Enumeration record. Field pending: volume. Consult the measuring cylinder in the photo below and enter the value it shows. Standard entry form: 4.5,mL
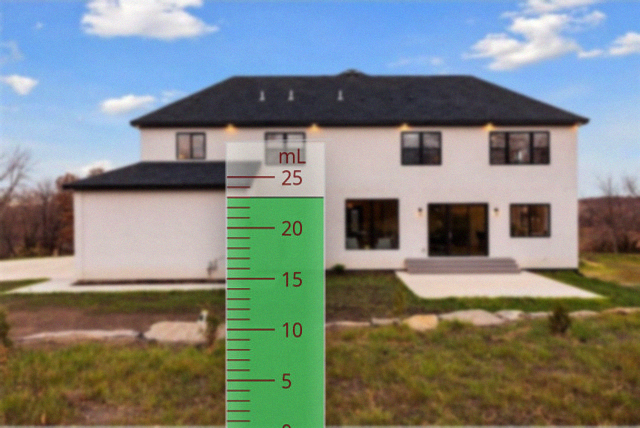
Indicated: 23,mL
